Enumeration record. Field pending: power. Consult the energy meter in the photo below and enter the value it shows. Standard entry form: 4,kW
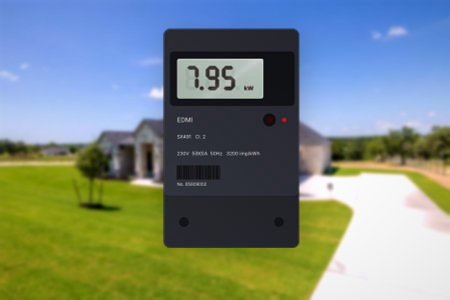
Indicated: 7.95,kW
